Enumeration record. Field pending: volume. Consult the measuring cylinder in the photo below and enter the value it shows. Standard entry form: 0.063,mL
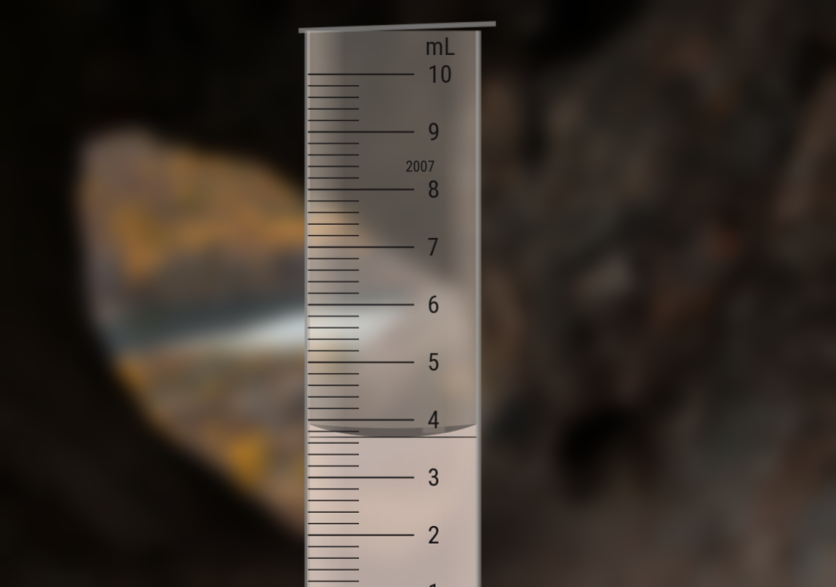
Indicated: 3.7,mL
